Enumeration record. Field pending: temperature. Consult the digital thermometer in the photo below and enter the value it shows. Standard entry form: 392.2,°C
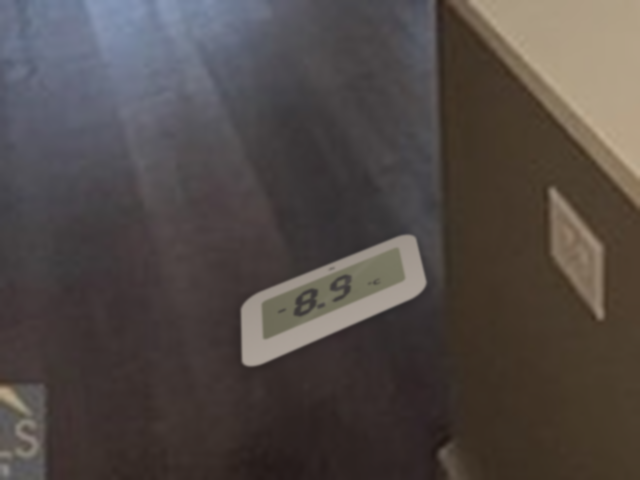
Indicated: -8.9,°C
